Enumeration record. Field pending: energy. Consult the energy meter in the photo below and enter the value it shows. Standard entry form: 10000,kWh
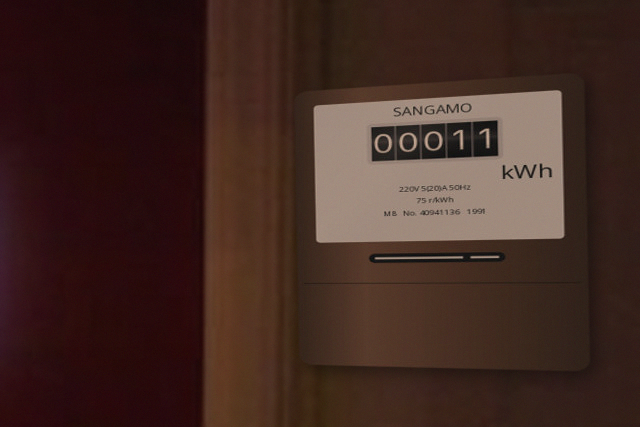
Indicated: 11,kWh
